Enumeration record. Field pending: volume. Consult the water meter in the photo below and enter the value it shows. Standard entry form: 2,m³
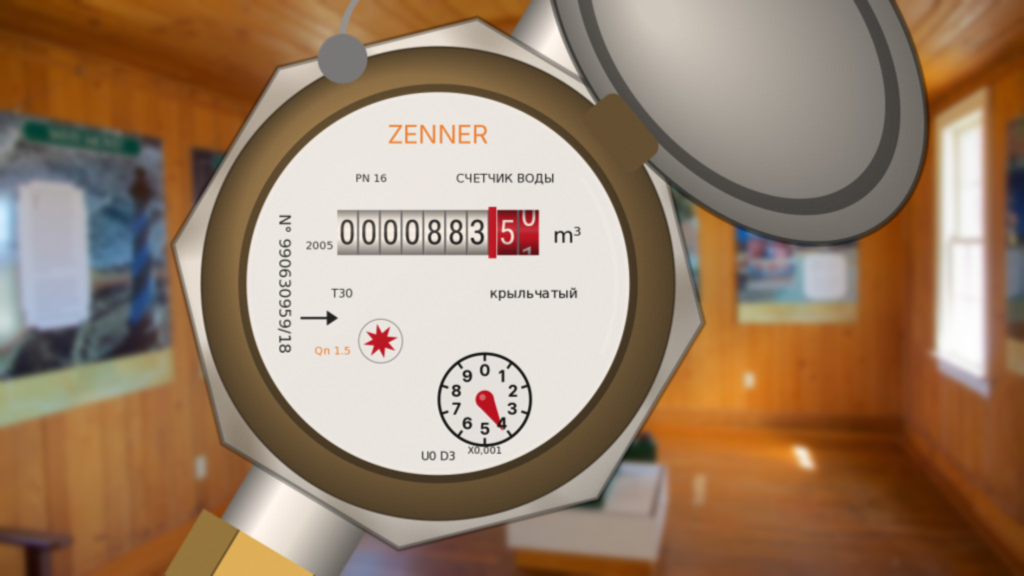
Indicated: 883.504,m³
